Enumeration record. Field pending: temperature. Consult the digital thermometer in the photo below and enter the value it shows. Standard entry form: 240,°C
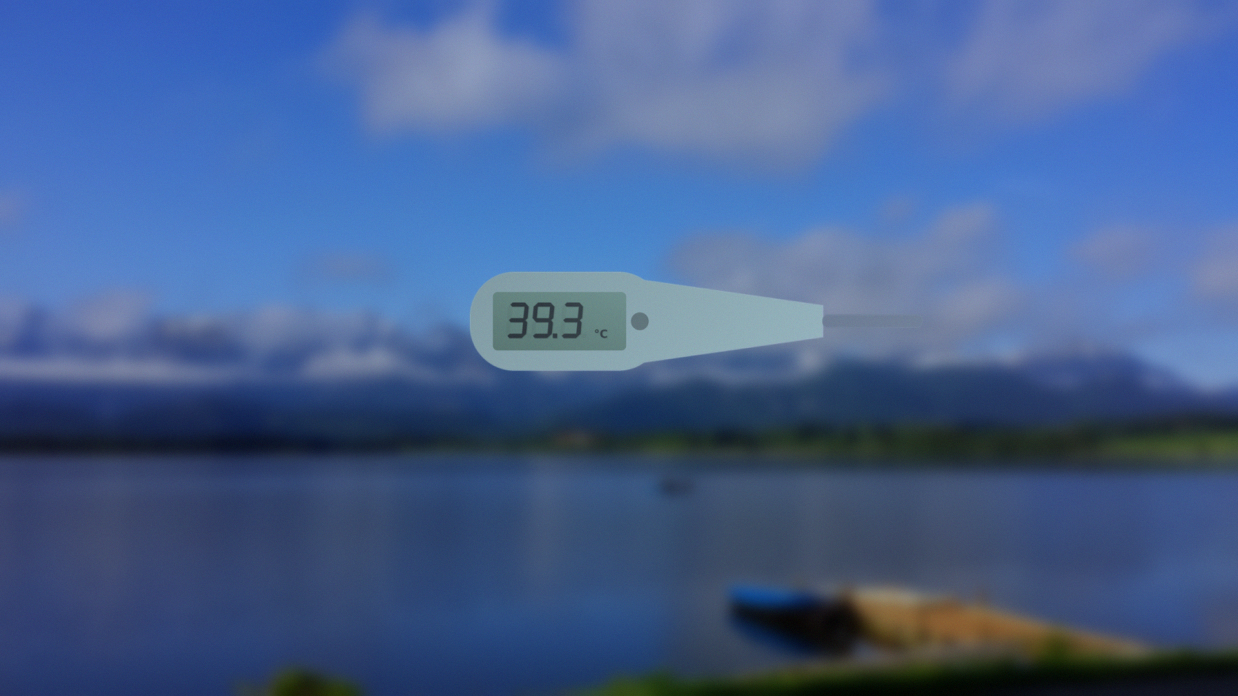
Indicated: 39.3,°C
